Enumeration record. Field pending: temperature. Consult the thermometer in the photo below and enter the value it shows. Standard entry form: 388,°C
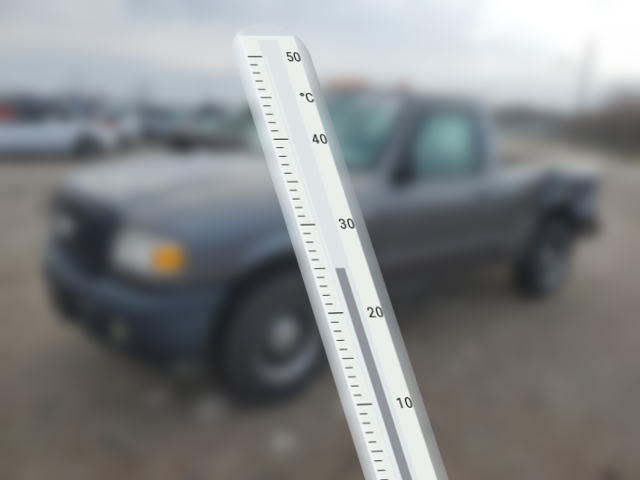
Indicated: 25,°C
